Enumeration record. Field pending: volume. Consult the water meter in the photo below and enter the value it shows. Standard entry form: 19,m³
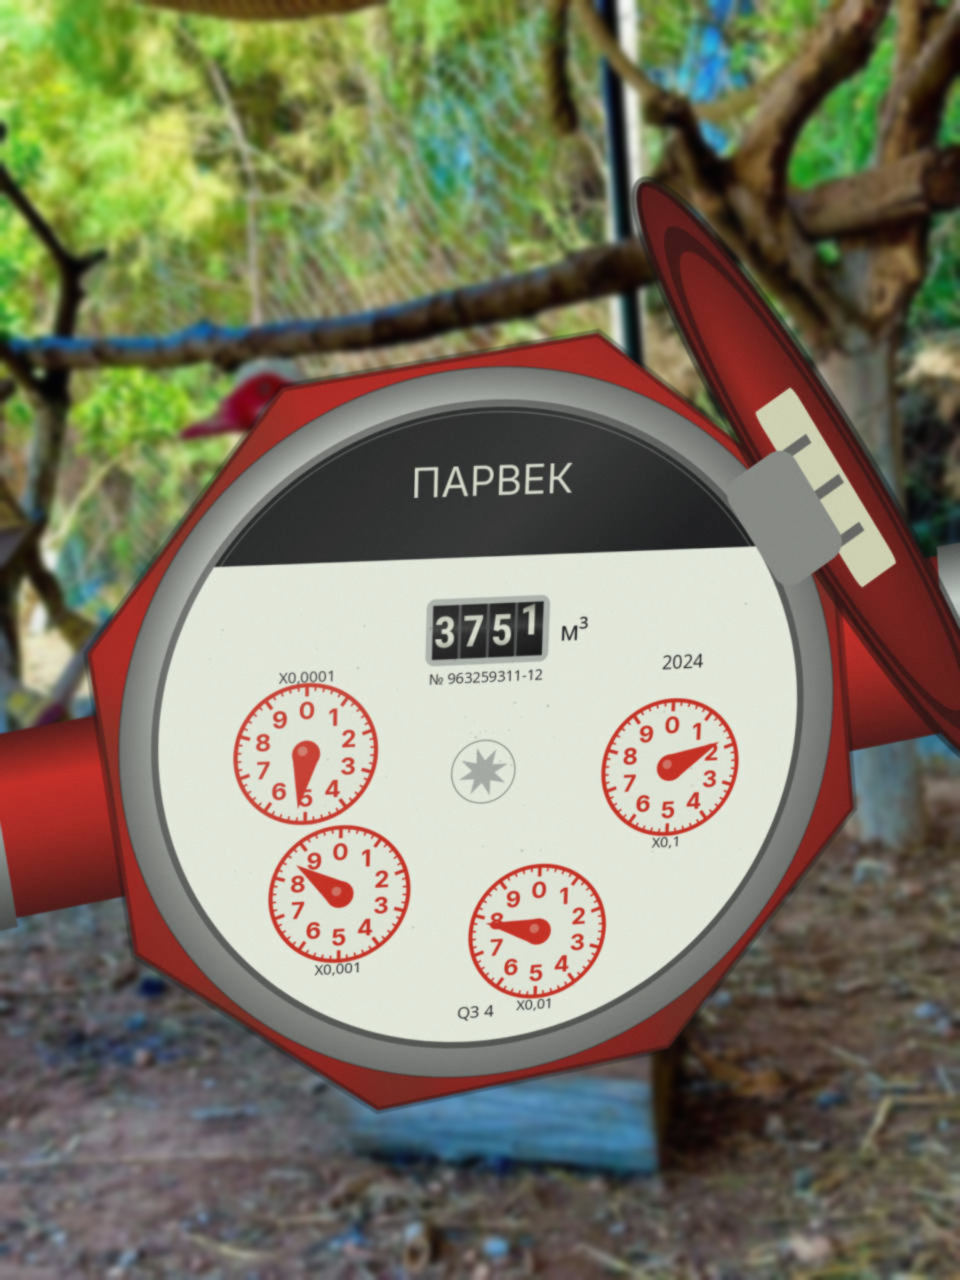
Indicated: 3751.1785,m³
